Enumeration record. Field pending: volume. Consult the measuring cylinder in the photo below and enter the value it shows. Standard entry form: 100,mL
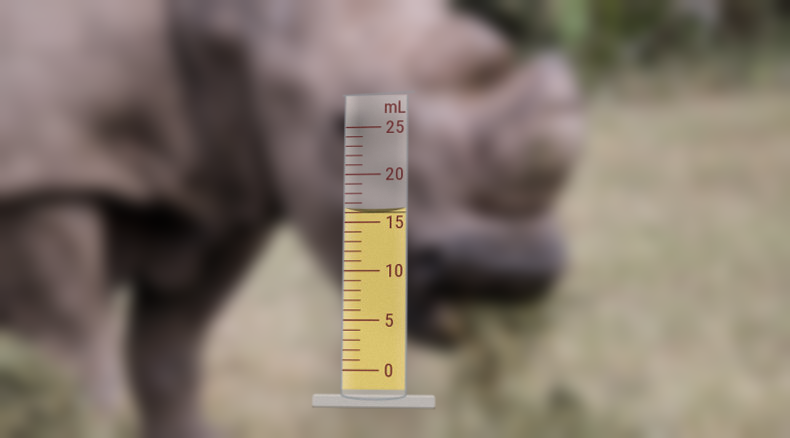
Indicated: 16,mL
